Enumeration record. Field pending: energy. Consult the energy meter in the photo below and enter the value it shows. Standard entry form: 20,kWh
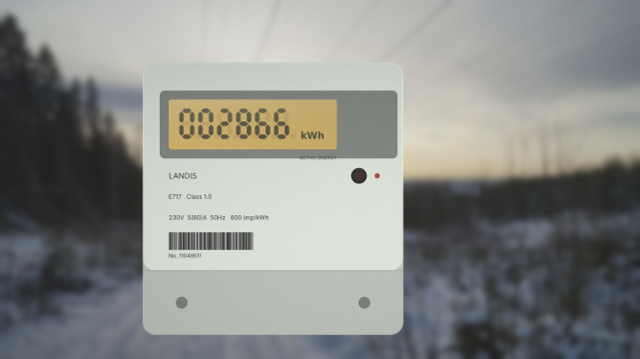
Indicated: 2866,kWh
